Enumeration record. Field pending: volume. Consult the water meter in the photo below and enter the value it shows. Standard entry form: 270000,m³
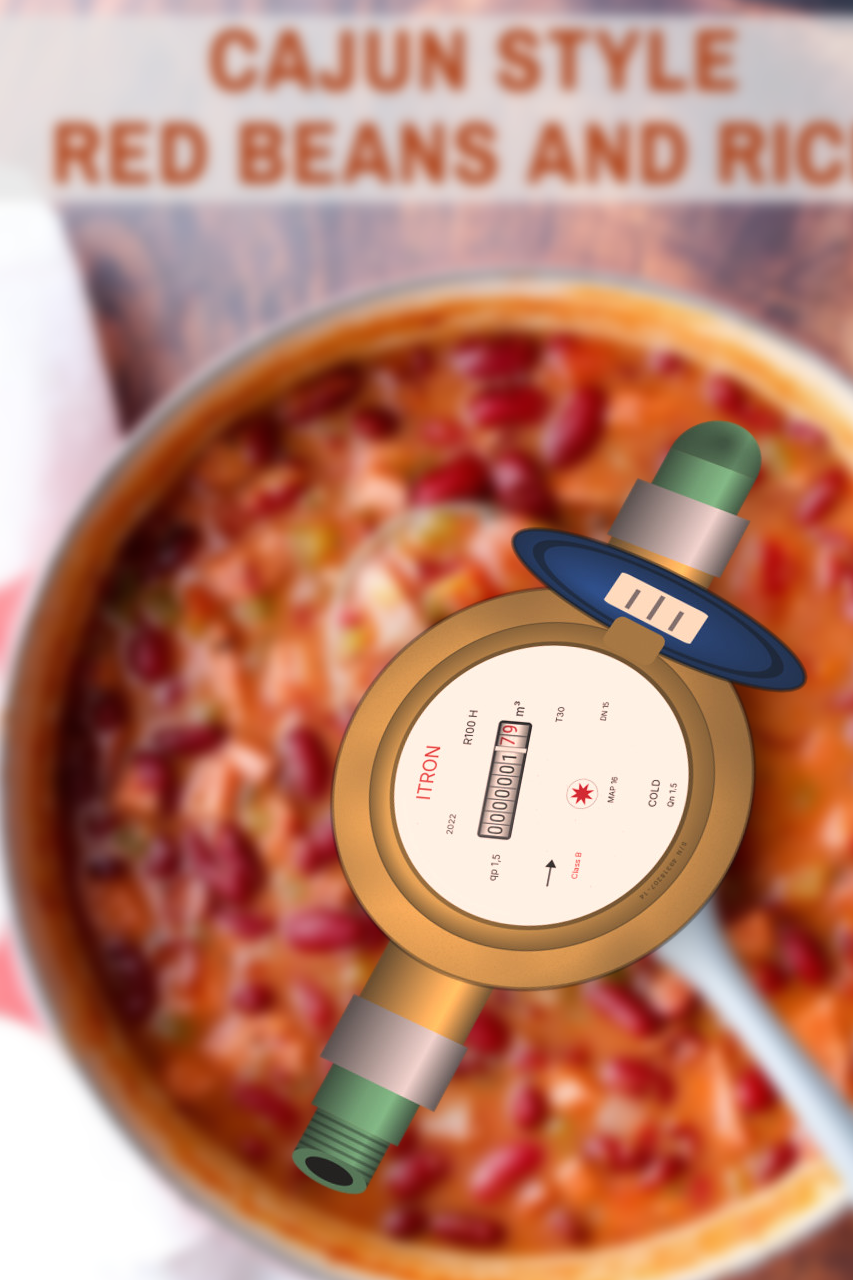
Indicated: 1.79,m³
